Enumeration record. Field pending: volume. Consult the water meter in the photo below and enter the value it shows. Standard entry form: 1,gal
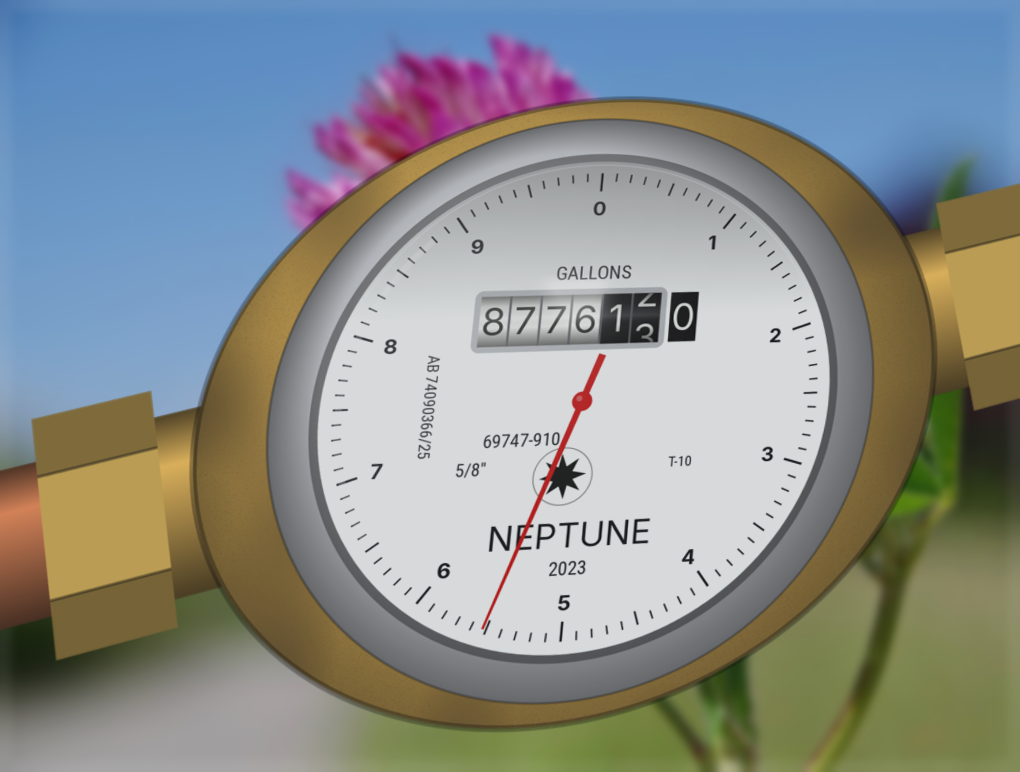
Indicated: 8776125.5,gal
